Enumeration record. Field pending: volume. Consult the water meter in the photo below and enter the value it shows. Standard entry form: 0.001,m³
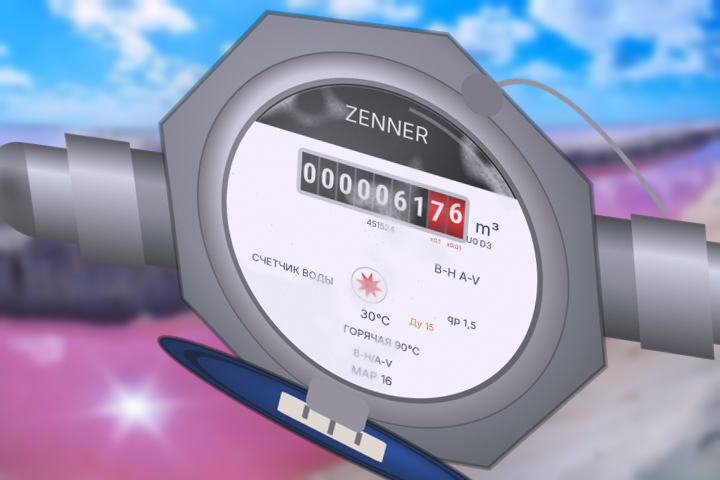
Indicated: 61.76,m³
